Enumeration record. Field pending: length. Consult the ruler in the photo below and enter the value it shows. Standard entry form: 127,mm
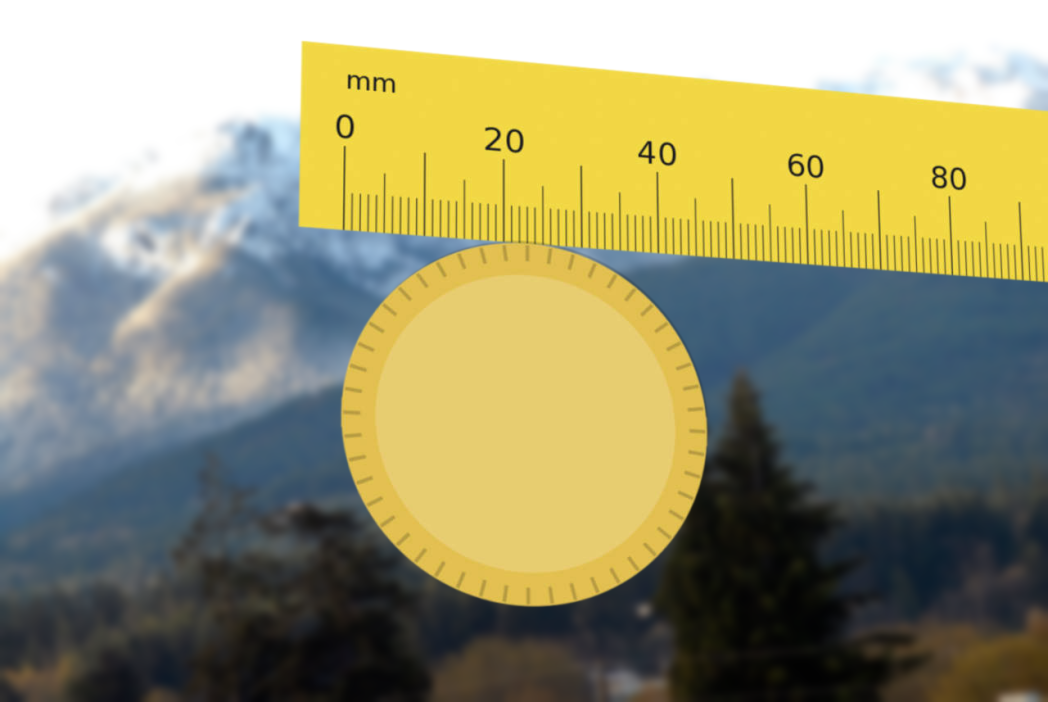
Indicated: 46,mm
